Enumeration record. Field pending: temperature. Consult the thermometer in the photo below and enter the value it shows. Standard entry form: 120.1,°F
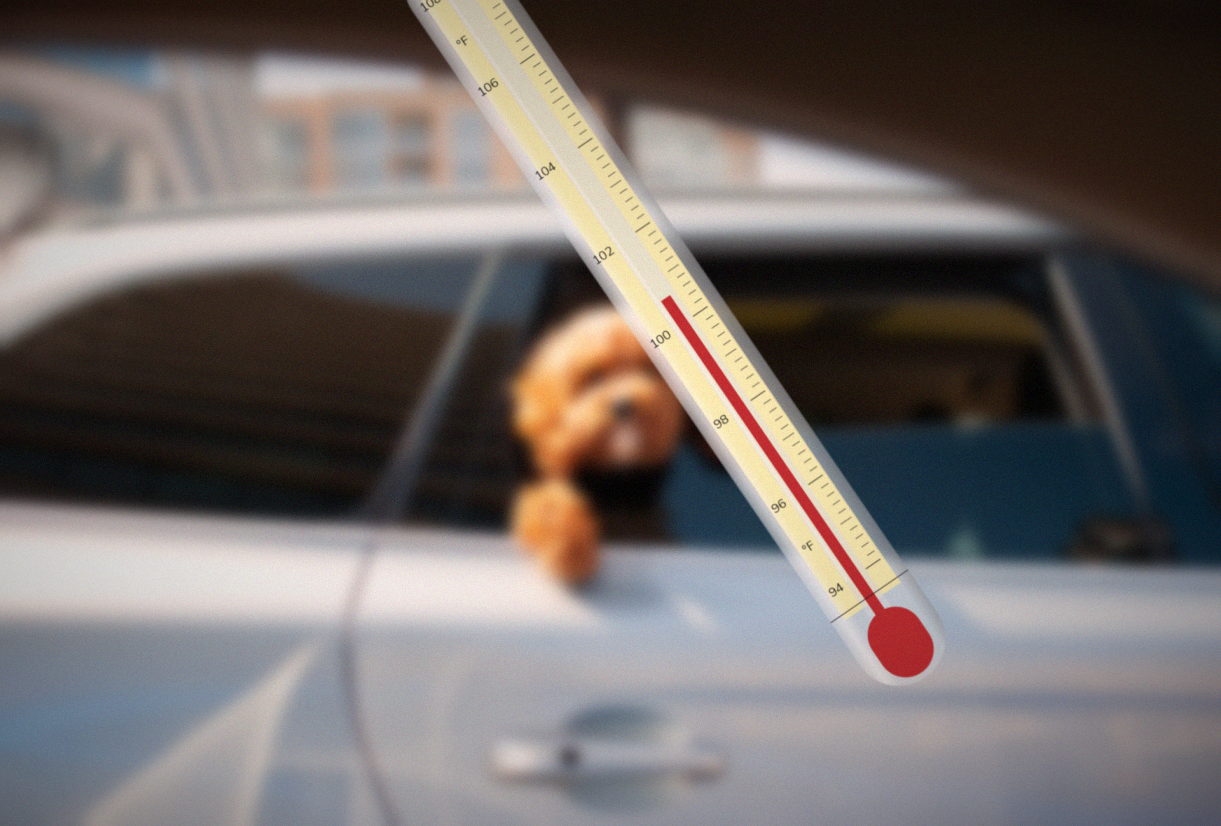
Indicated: 100.6,°F
